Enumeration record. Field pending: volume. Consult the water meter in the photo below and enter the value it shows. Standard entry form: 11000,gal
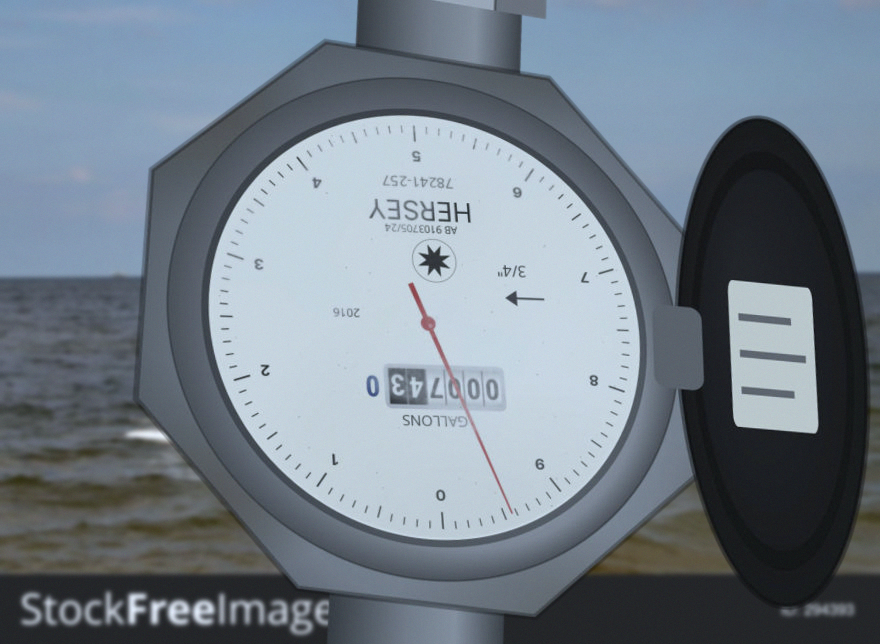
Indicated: 7429.4,gal
